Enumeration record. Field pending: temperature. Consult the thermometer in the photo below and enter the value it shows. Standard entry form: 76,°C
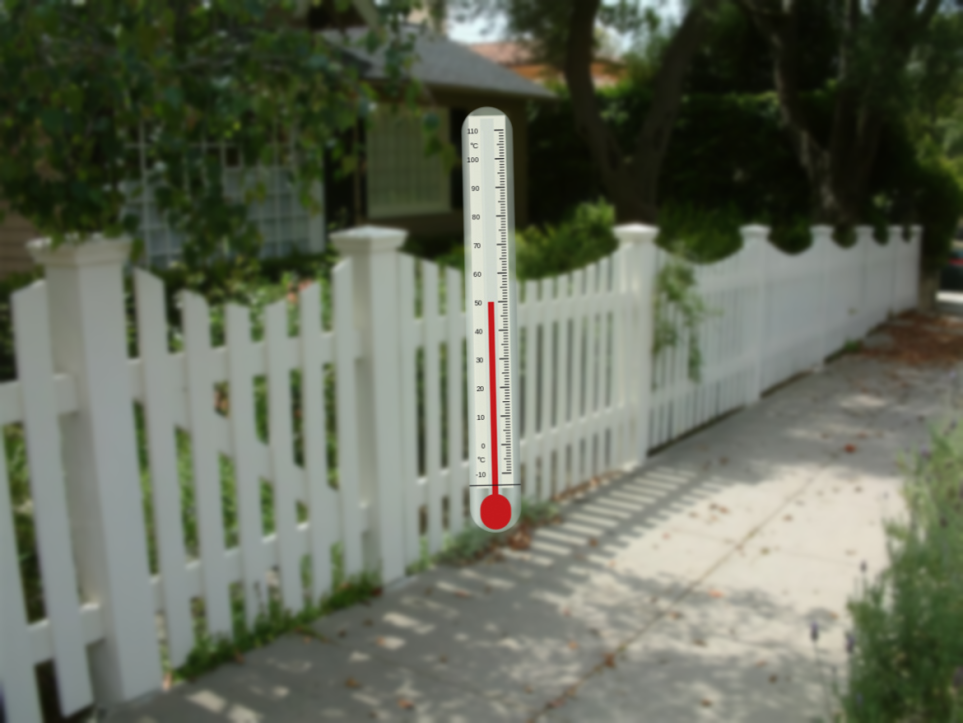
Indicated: 50,°C
